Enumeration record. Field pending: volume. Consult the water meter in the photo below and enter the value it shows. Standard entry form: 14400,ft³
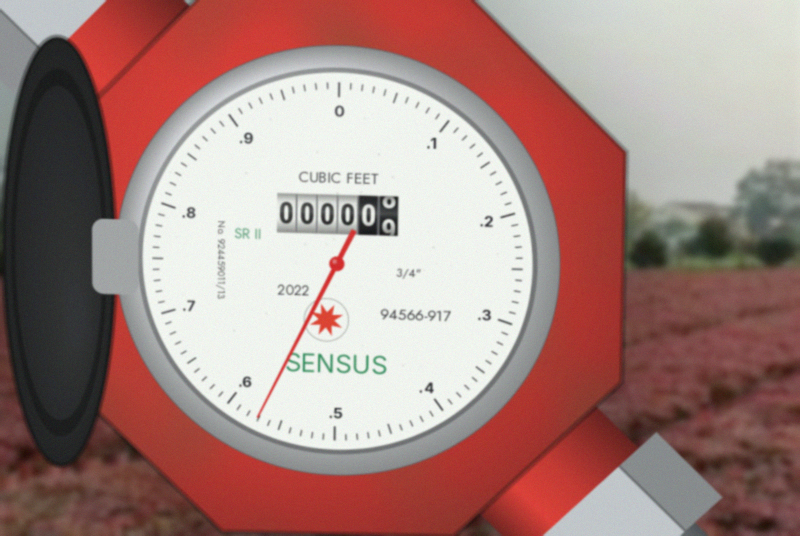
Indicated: 8.57,ft³
